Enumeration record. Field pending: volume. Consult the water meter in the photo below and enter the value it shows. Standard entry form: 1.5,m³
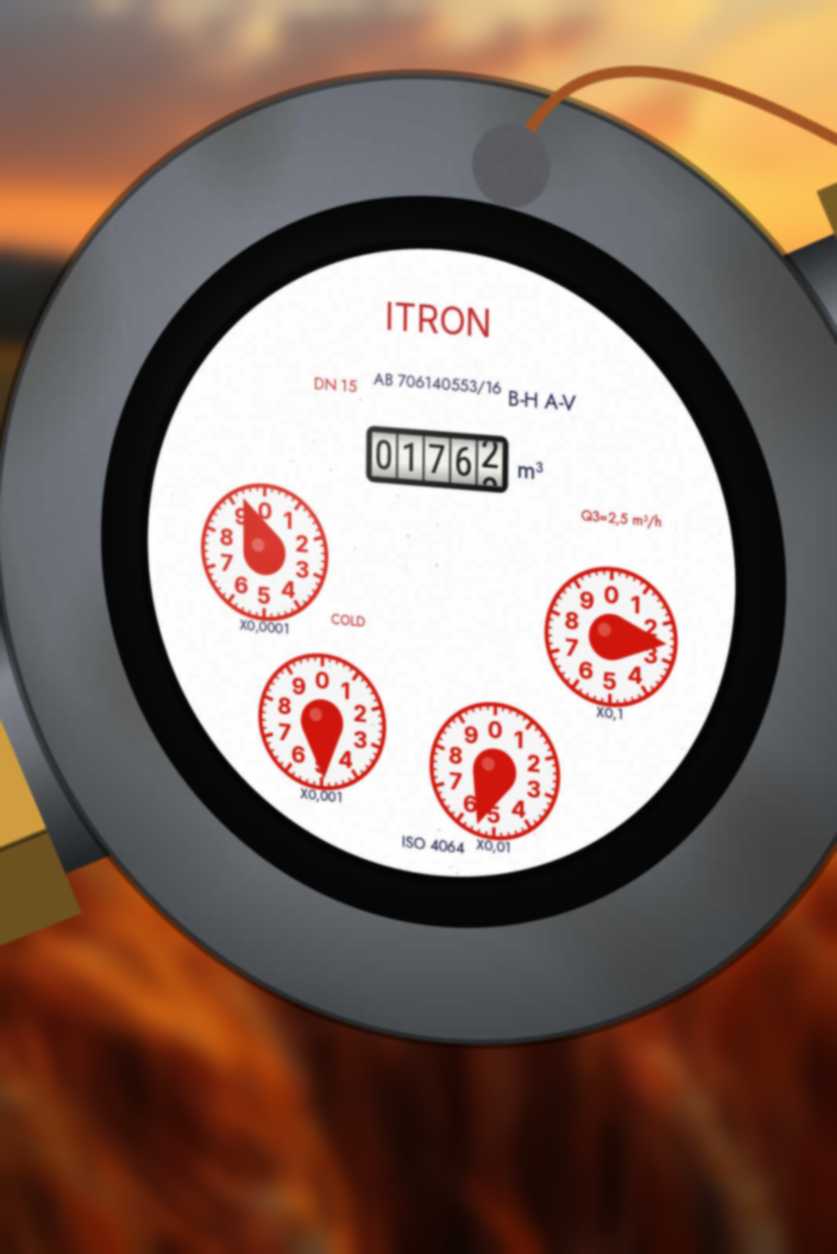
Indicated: 1762.2549,m³
